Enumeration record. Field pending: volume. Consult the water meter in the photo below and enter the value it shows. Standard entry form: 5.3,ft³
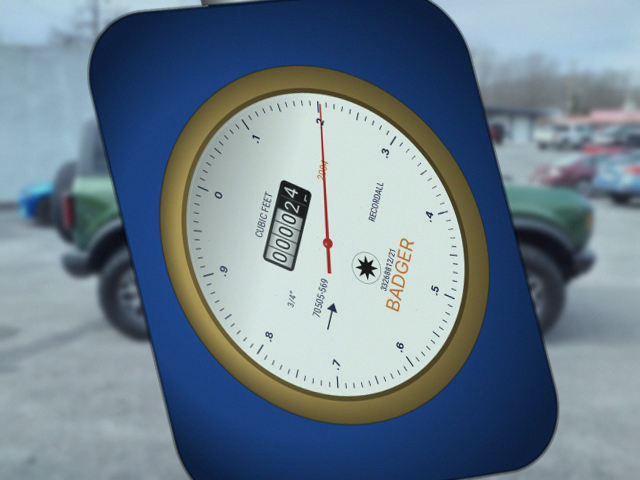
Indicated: 24.20,ft³
